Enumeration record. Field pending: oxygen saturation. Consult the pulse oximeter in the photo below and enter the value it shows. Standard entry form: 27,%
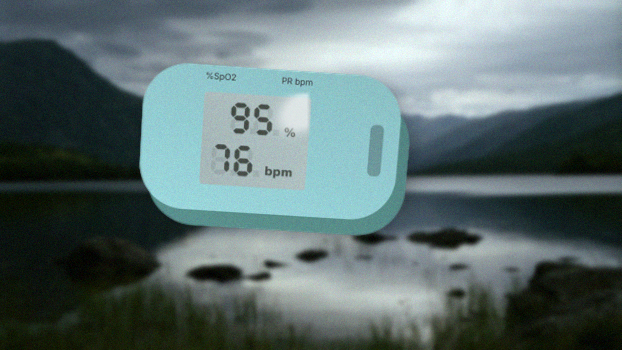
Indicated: 95,%
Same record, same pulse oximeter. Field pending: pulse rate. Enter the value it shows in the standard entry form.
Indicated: 76,bpm
